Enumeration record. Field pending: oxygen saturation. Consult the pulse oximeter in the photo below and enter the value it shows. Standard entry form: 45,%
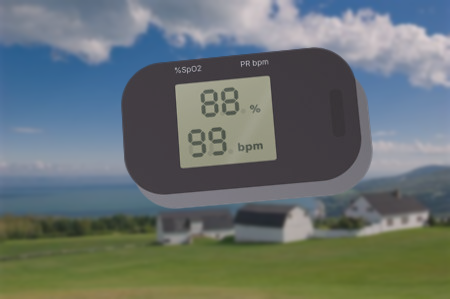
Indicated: 88,%
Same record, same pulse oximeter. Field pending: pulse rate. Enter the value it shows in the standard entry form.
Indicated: 99,bpm
